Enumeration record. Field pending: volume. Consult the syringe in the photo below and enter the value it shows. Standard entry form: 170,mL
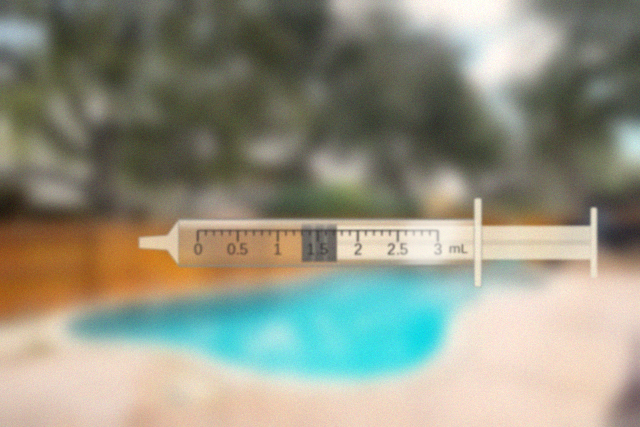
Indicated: 1.3,mL
